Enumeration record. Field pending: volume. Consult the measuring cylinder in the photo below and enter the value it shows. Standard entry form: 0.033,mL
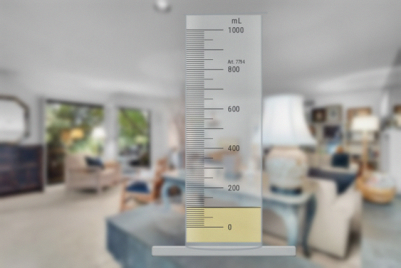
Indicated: 100,mL
